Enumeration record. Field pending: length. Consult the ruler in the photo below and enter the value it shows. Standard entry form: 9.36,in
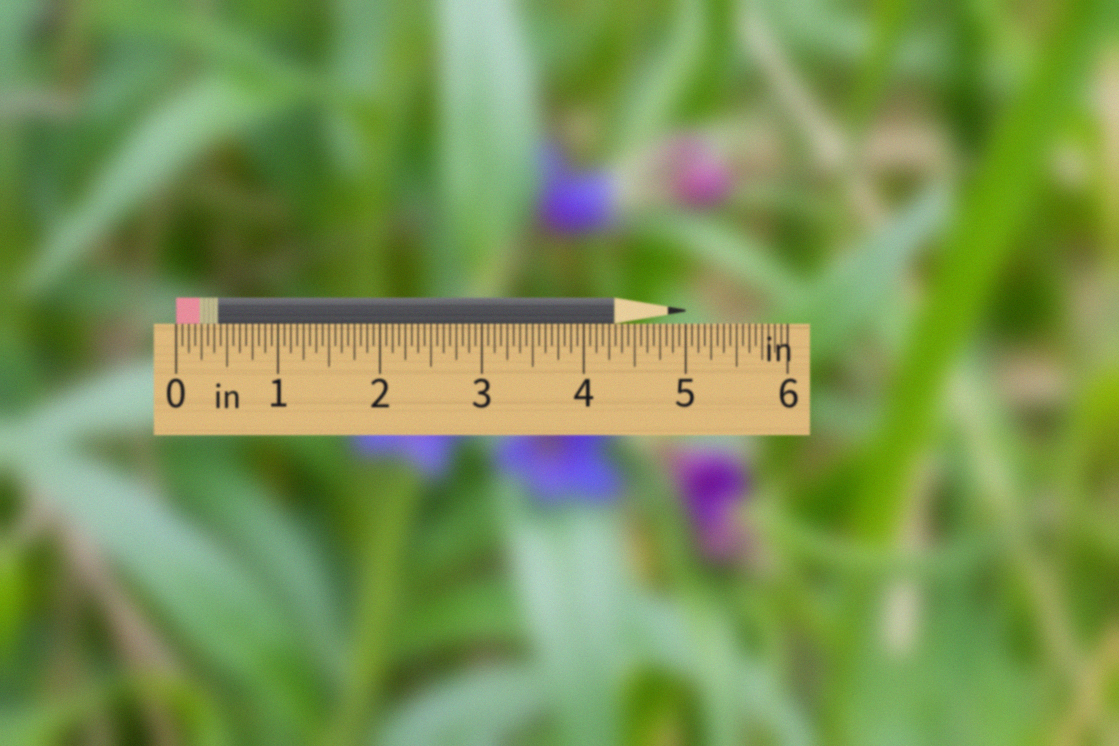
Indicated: 5,in
